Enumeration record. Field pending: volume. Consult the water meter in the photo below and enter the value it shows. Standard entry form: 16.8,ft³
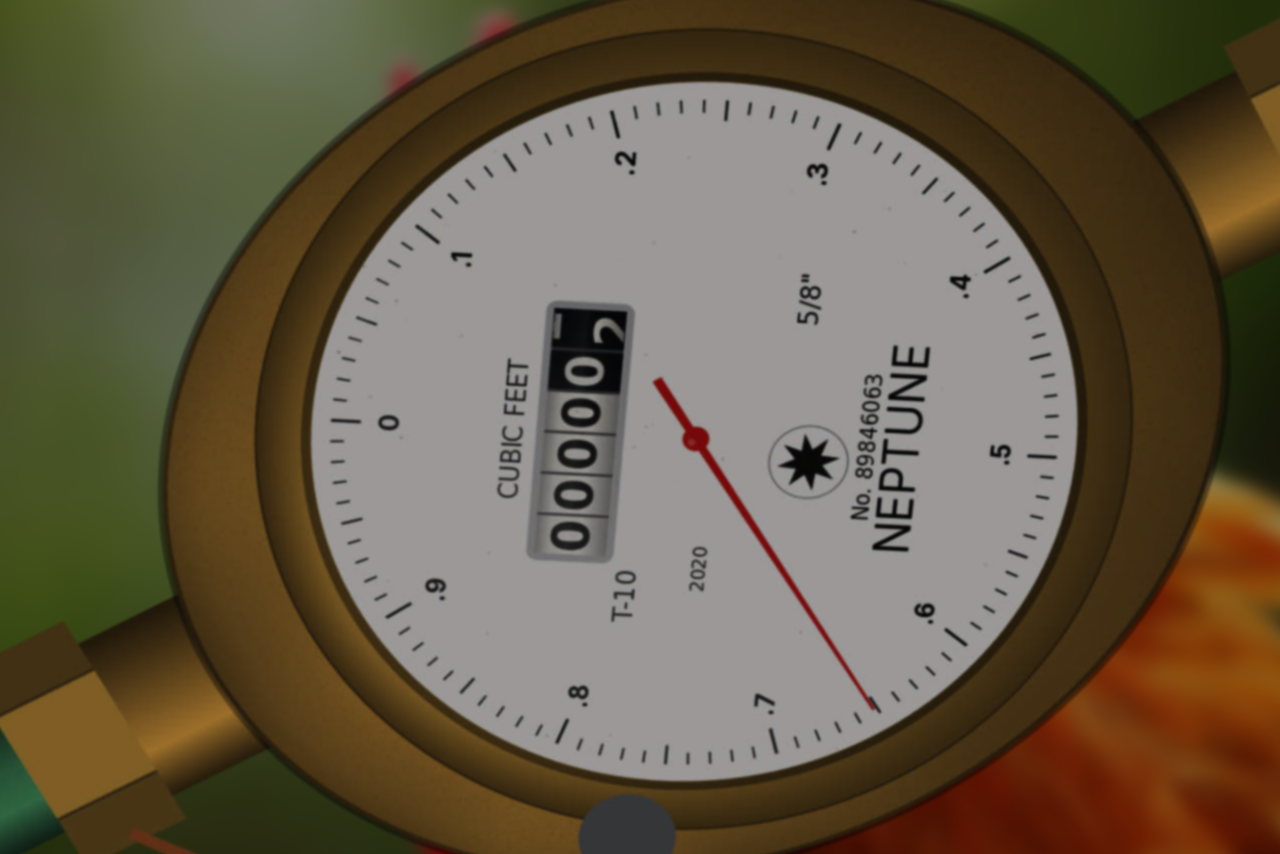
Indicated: 1.65,ft³
